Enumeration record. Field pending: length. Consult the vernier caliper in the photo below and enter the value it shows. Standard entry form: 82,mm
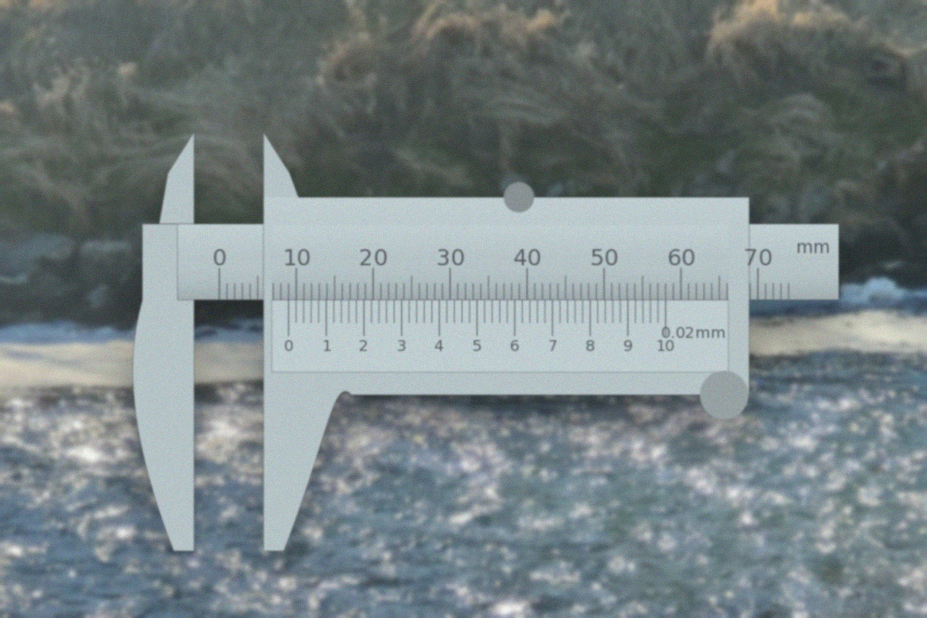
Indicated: 9.0,mm
